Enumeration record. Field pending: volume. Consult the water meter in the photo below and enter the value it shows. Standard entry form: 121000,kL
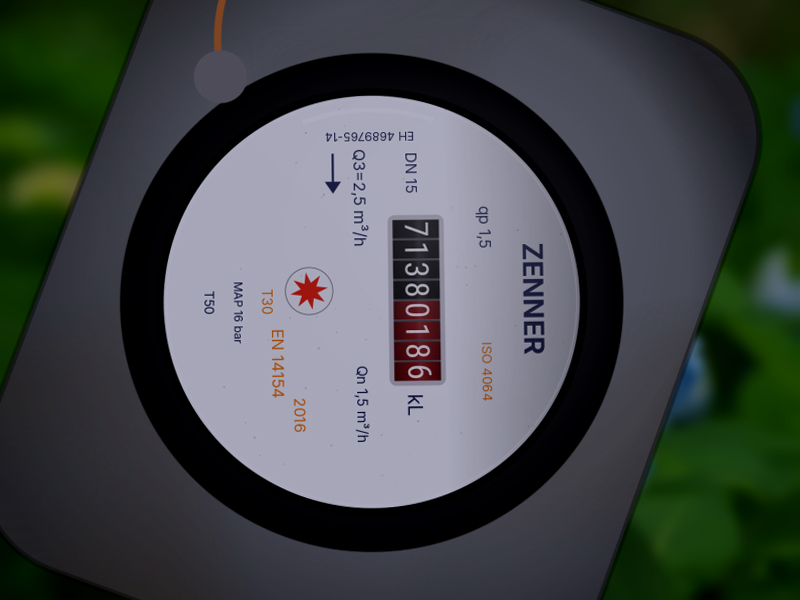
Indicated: 7138.0186,kL
